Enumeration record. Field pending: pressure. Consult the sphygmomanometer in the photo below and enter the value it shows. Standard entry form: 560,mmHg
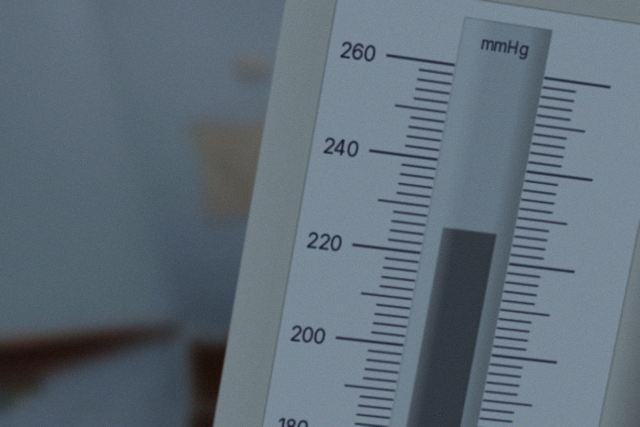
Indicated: 226,mmHg
